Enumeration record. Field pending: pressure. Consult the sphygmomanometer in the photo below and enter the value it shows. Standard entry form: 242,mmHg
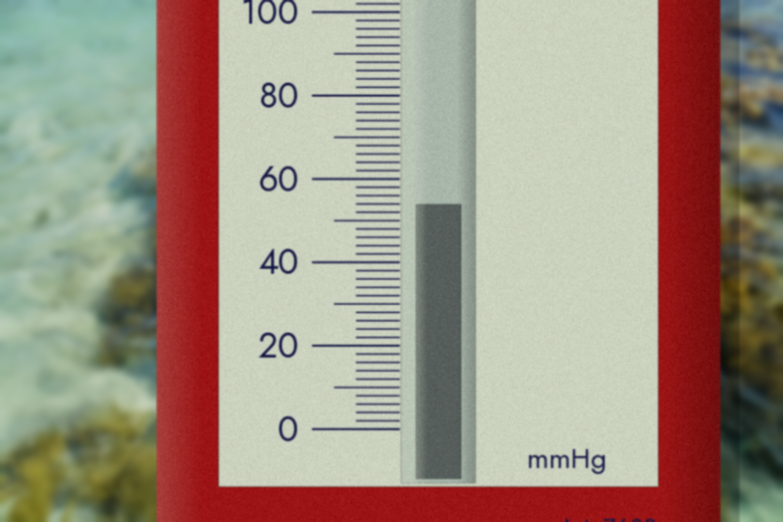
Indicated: 54,mmHg
